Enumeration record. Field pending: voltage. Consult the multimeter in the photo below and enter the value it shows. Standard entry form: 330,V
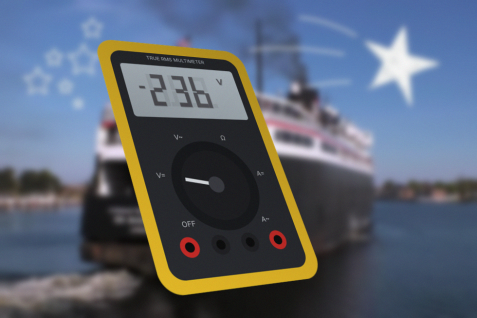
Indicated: -236,V
